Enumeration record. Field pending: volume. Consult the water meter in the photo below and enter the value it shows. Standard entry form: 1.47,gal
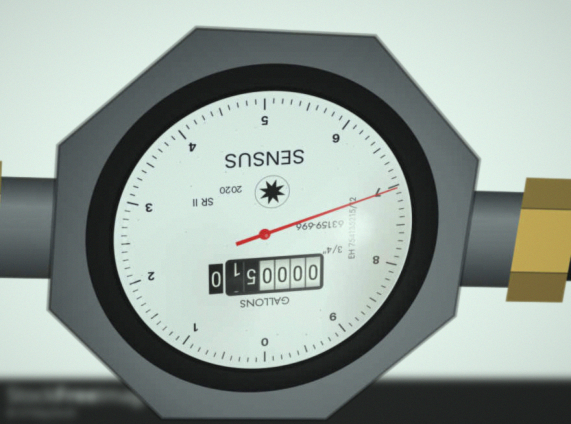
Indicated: 507.0,gal
